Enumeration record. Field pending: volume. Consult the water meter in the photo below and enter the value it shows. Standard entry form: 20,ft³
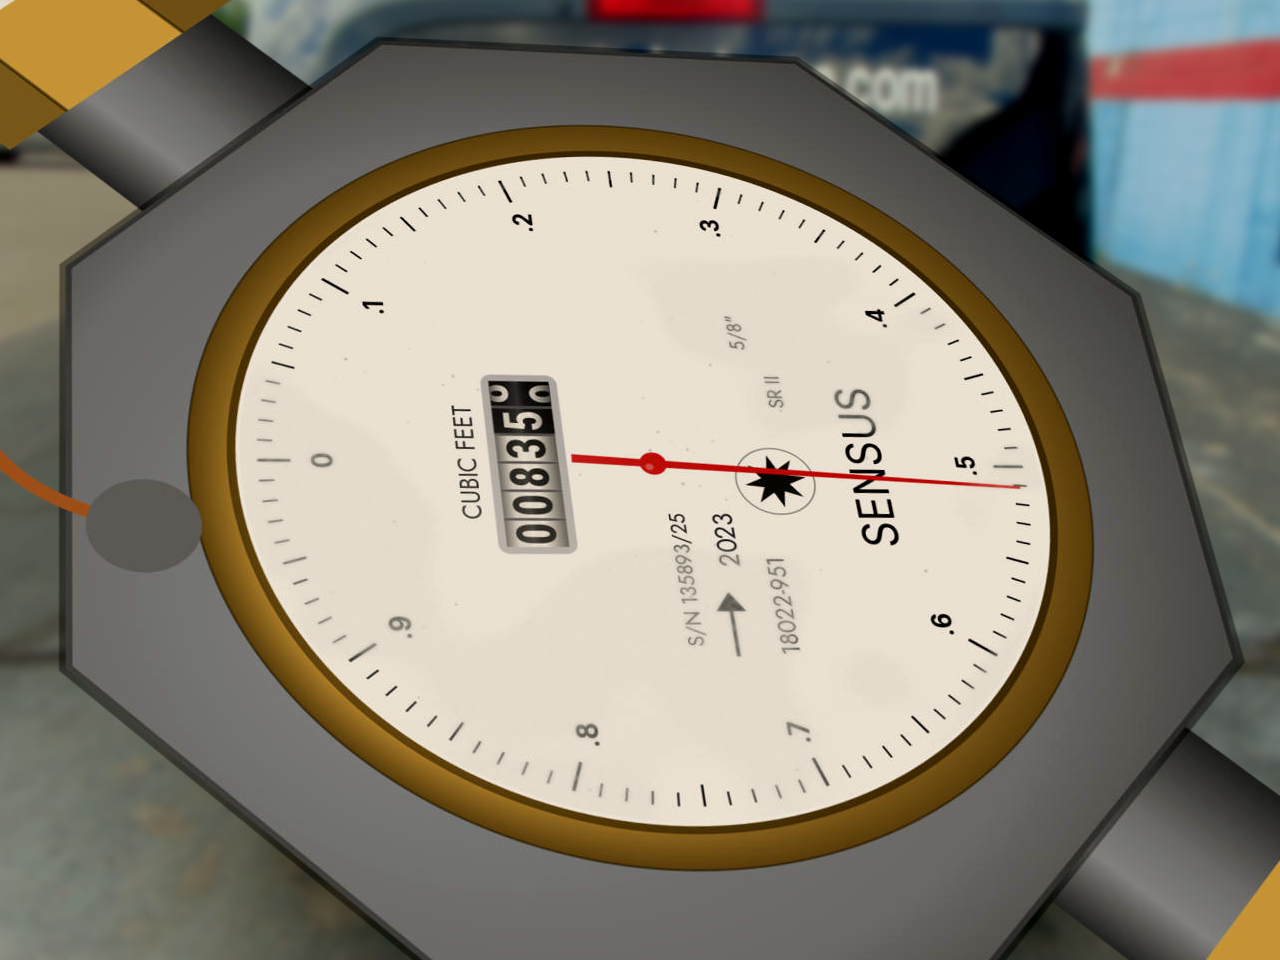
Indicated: 8358.51,ft³
